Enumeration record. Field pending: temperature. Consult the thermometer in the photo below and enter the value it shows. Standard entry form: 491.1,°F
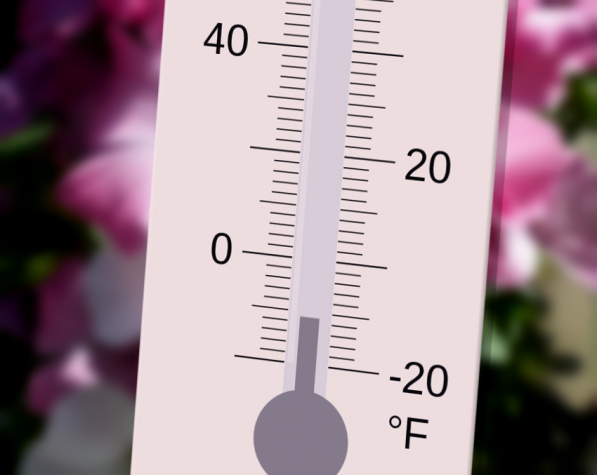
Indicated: -11,°F
